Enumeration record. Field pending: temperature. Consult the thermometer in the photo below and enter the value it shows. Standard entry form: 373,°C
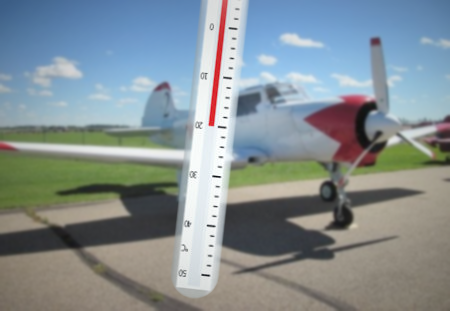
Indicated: 20,°C
